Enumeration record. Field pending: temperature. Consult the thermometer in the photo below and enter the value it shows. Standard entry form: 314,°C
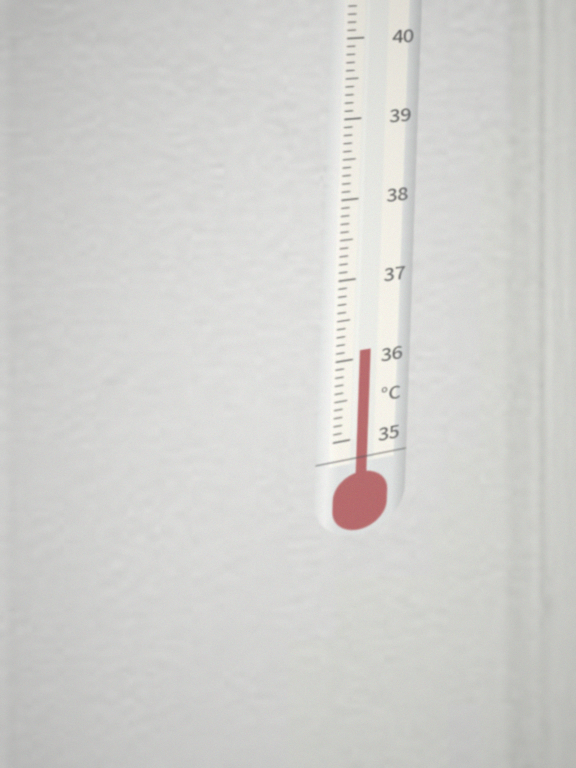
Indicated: 36.1,°C
